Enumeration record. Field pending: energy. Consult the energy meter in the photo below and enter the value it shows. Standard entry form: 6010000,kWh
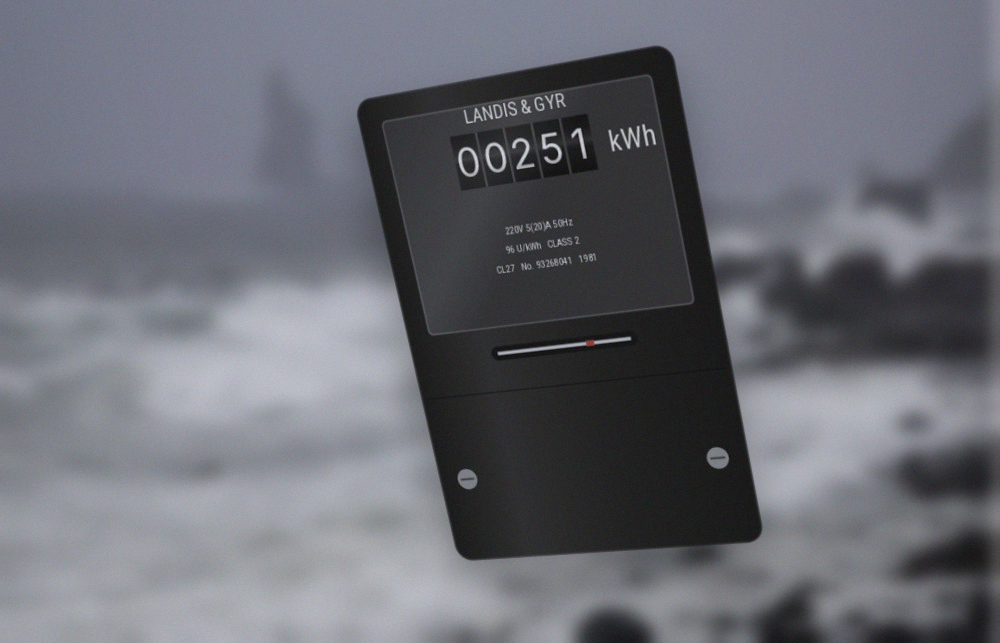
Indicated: 251,kWh
